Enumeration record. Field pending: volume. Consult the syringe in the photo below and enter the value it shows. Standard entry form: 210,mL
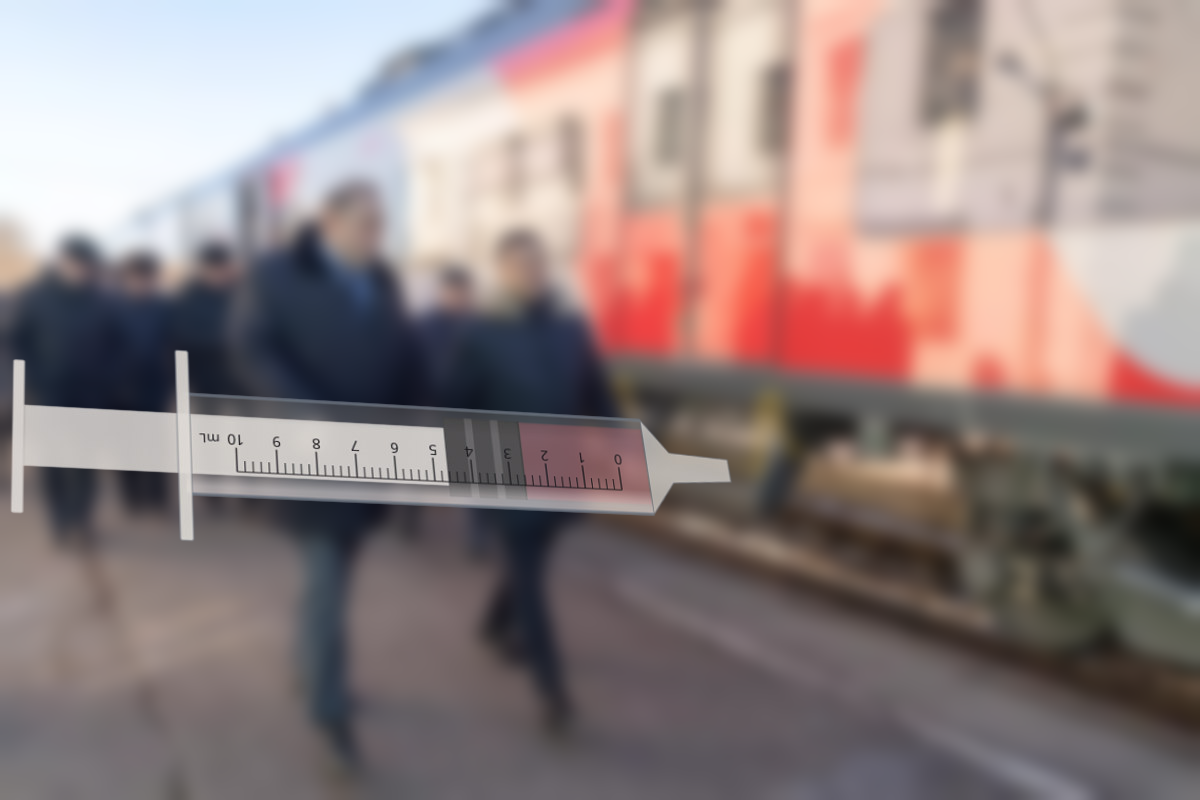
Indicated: 2.6,mL
